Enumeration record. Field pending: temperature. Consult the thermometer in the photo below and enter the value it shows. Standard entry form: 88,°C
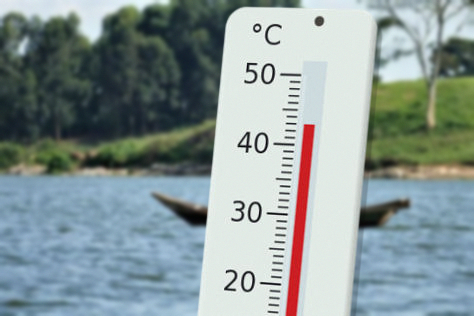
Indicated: 43,°C
